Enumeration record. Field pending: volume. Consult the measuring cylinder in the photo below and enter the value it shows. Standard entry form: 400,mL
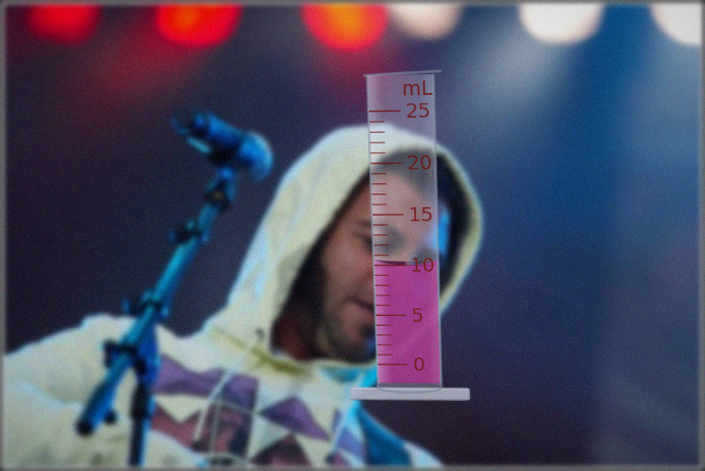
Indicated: 10,mL
